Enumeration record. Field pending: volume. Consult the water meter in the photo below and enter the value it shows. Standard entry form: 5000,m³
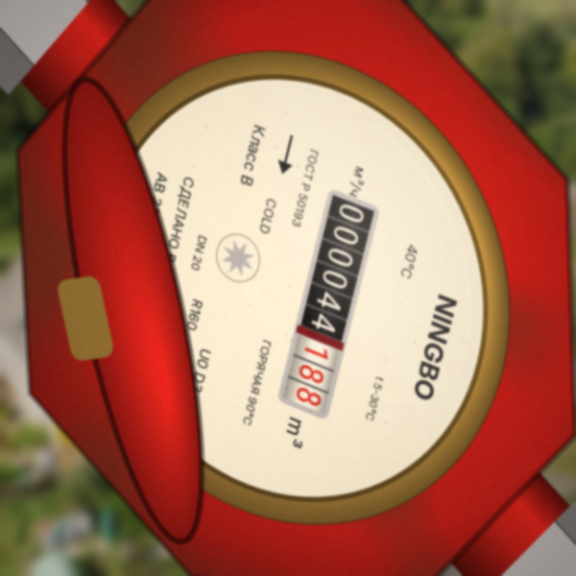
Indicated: 44.188,m³
